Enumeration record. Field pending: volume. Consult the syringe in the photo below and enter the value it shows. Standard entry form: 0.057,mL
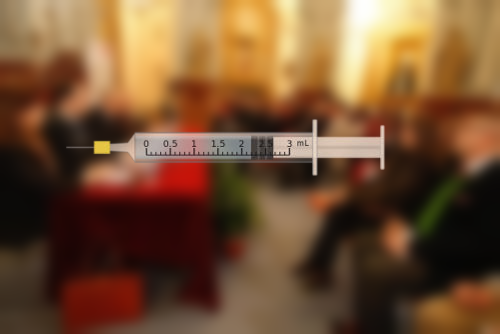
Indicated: 2.2,mL
